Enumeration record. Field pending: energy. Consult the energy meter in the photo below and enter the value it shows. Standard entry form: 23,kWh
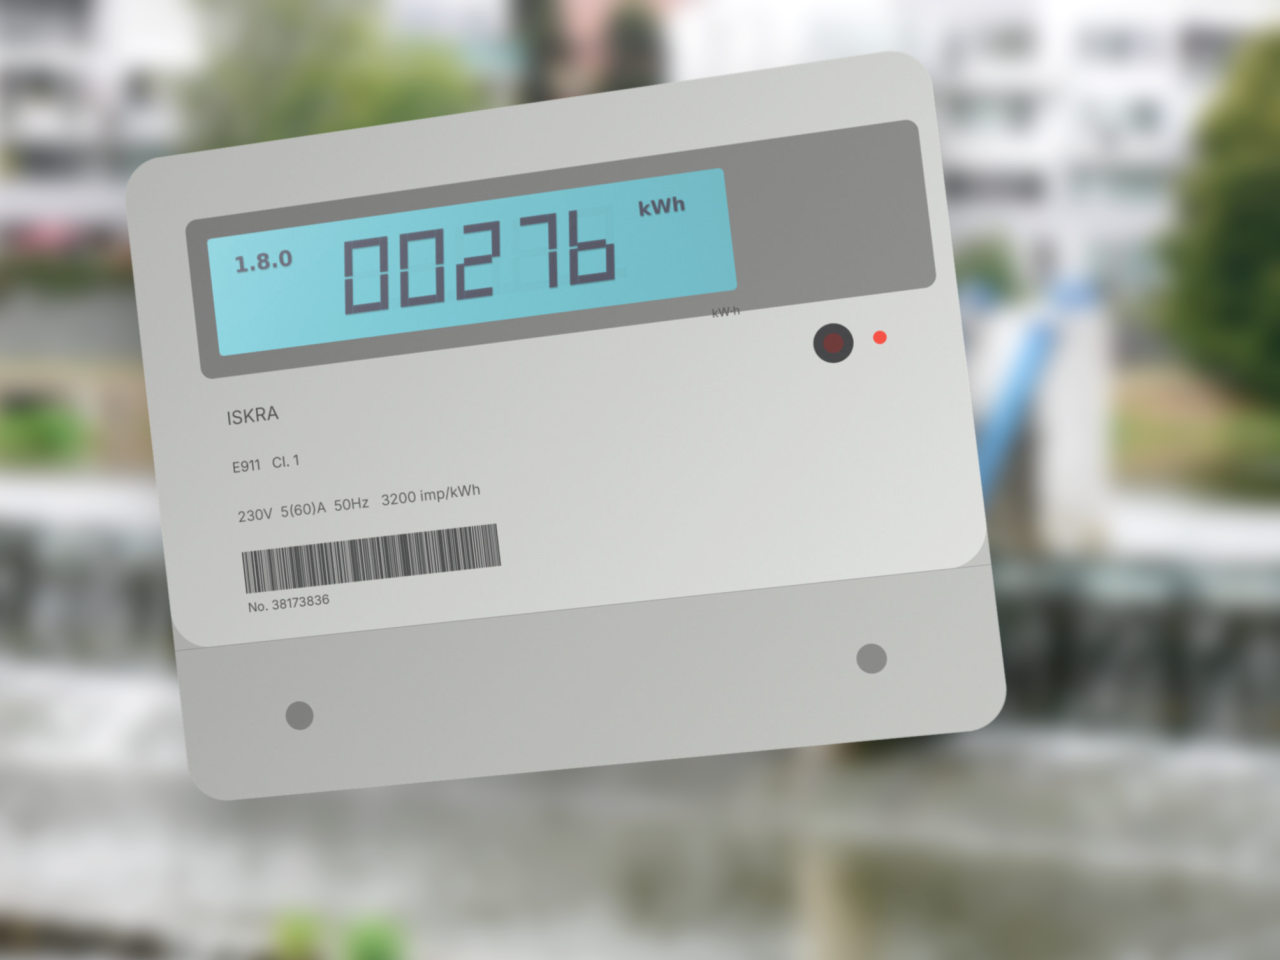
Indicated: 276,kWh
